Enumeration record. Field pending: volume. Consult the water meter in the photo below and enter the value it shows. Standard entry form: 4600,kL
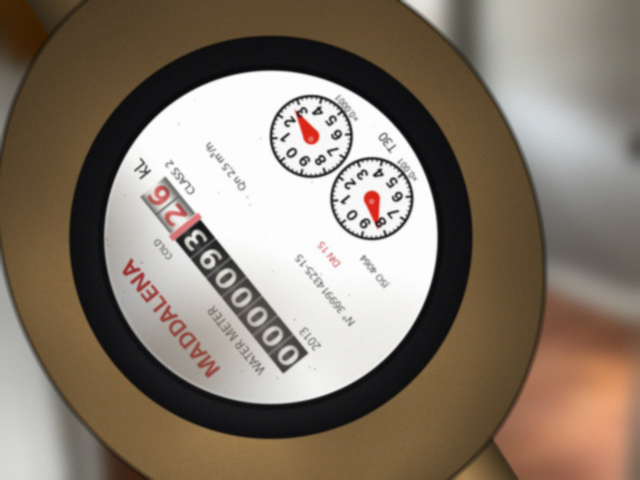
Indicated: 93.2682,kL
